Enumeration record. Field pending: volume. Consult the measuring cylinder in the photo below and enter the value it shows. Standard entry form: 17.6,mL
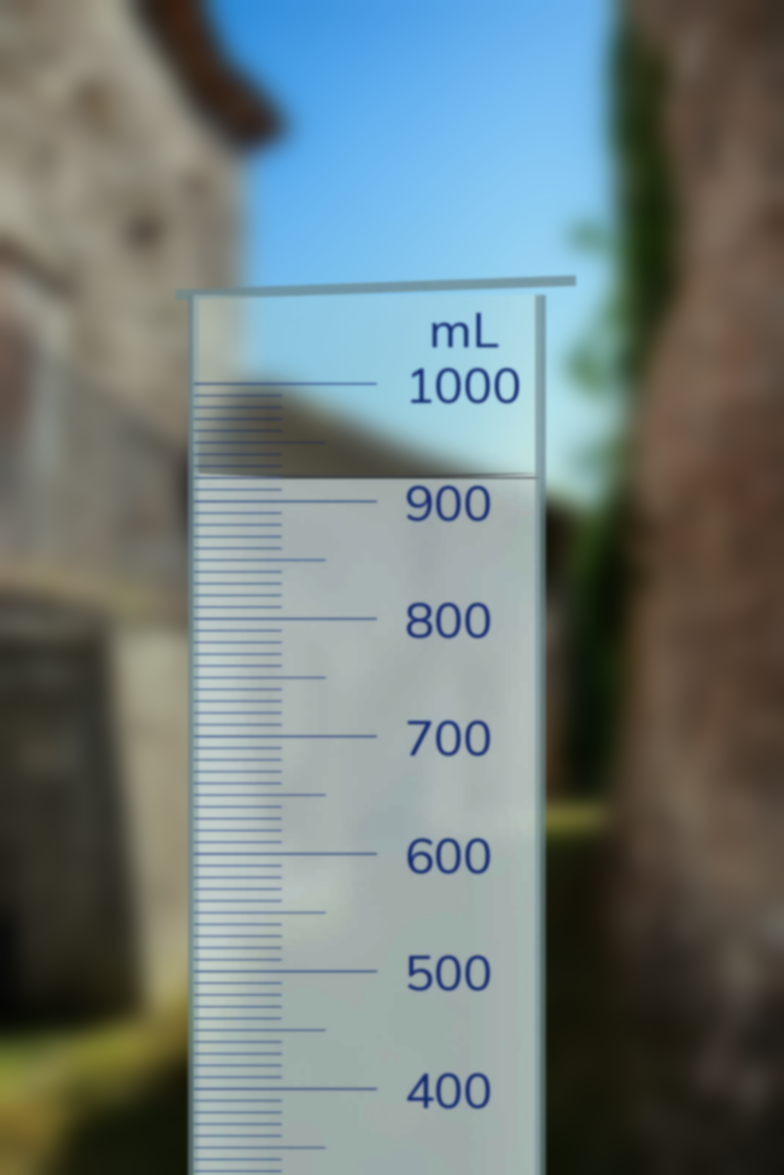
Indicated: 920,mL
